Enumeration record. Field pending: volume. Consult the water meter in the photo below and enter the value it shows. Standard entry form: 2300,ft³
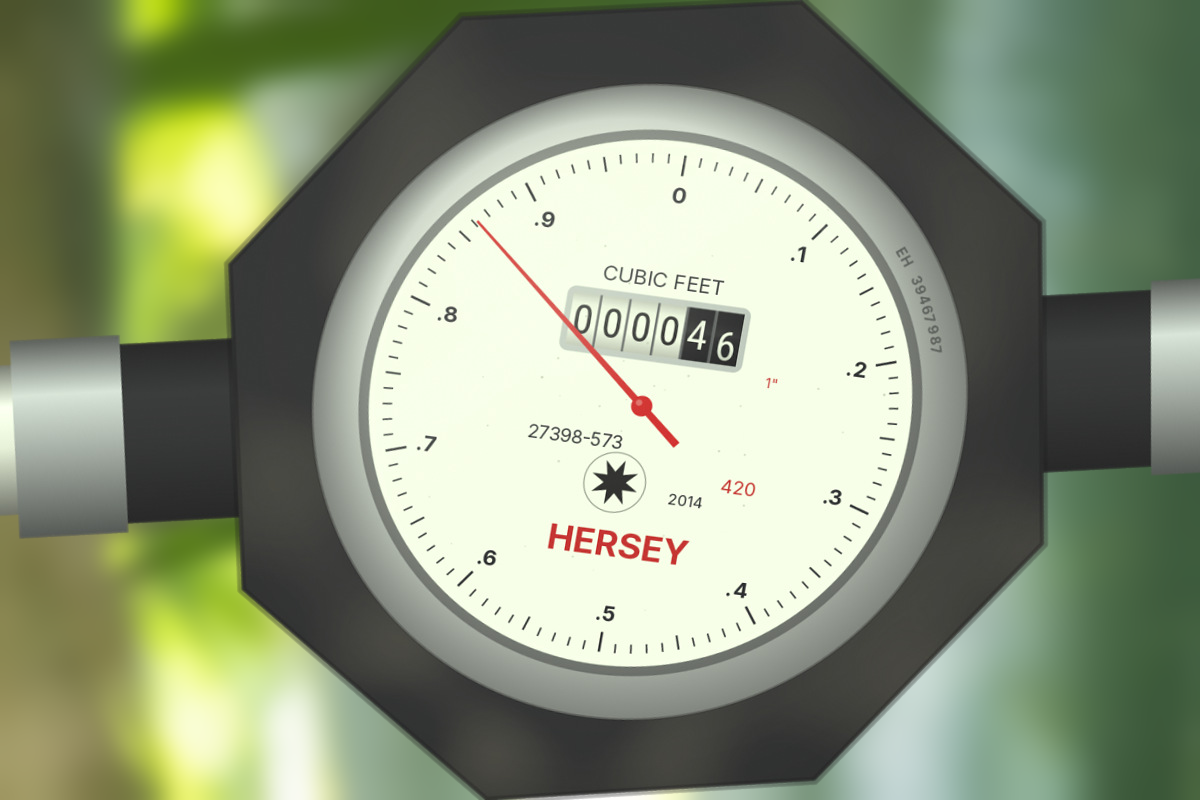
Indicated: 45.86,ft³
